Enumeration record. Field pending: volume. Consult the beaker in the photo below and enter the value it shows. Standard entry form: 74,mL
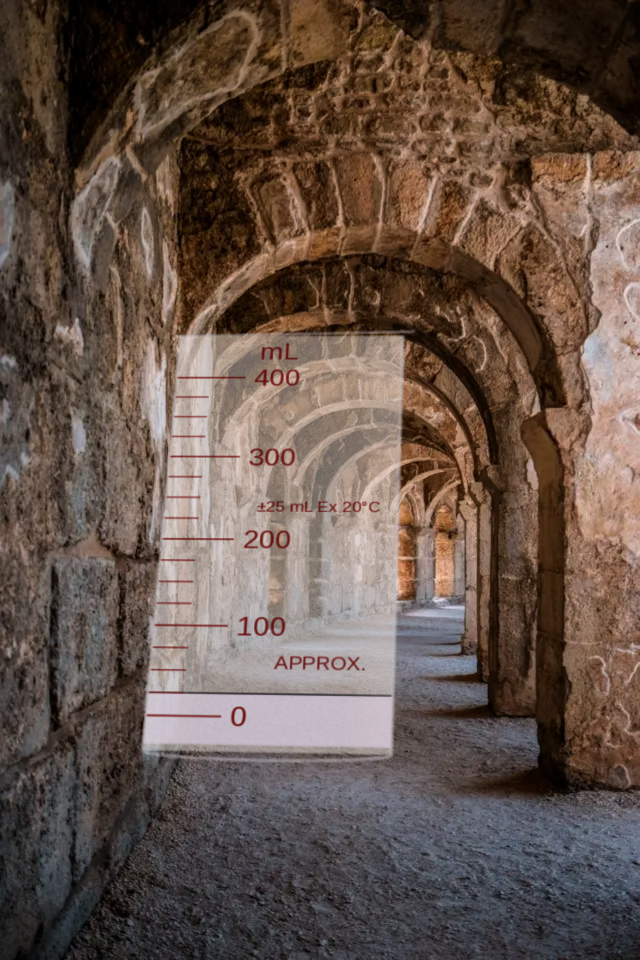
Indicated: 25,mL
